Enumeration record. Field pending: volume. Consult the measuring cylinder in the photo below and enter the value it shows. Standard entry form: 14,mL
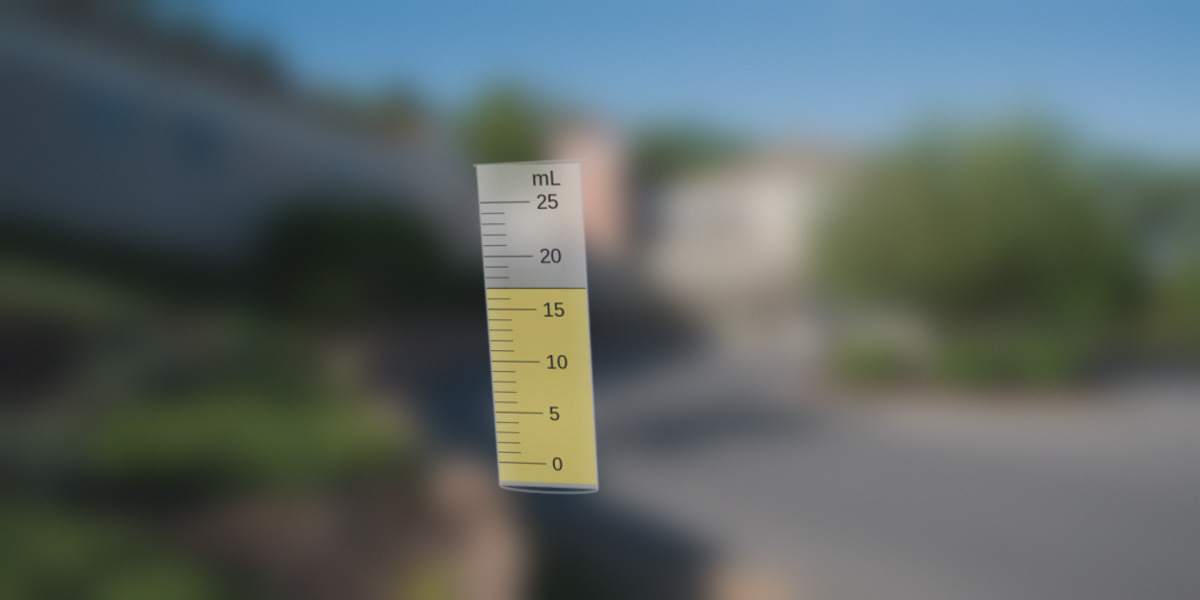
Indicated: 17,mL
